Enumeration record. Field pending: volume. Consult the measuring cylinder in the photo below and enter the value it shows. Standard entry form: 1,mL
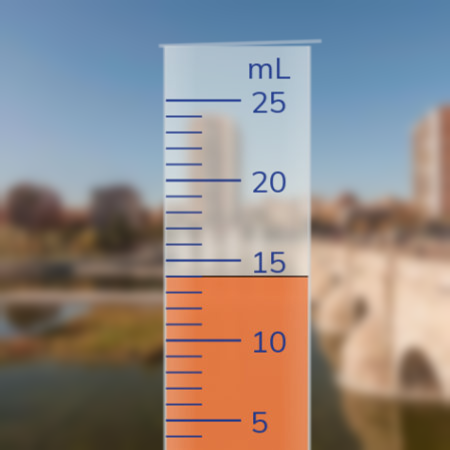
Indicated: 14,mL
